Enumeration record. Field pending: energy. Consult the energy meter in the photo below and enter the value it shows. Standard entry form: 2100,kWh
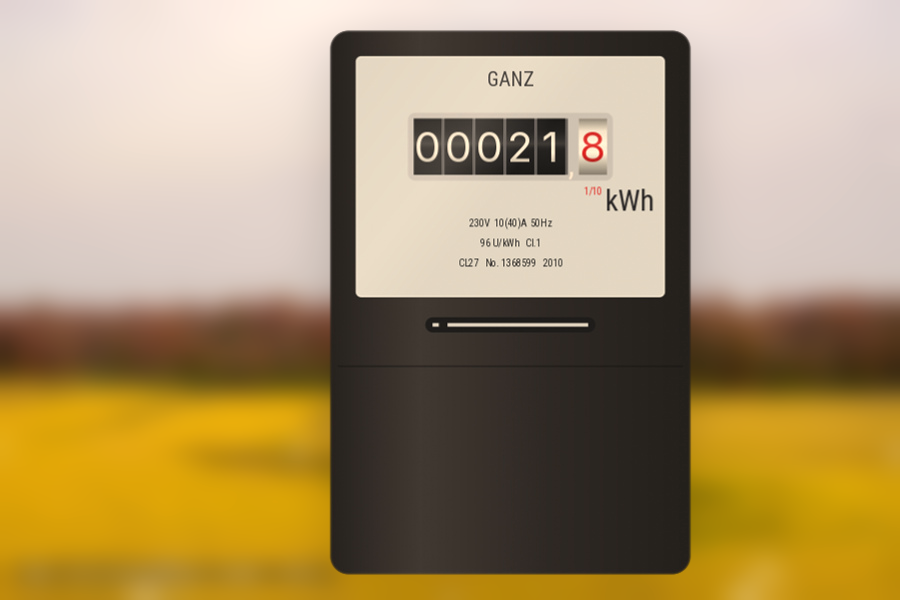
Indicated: 21.8,kWh
